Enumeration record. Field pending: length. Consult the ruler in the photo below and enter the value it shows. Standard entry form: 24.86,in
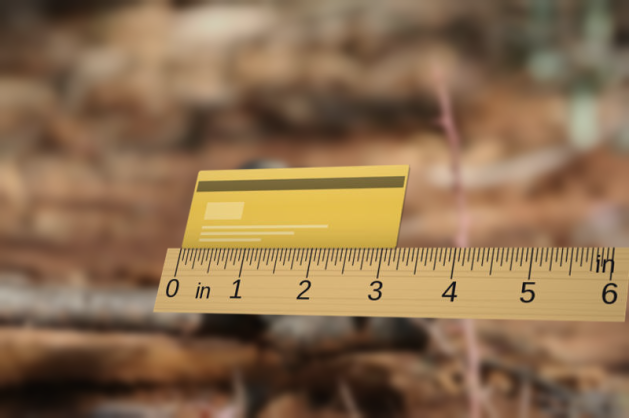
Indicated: 3.1875,in
